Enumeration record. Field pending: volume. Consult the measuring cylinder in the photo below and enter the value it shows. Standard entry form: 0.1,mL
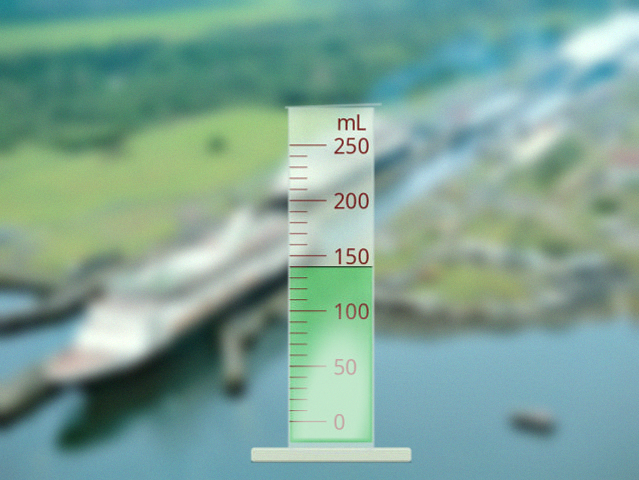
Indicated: 140,mL
